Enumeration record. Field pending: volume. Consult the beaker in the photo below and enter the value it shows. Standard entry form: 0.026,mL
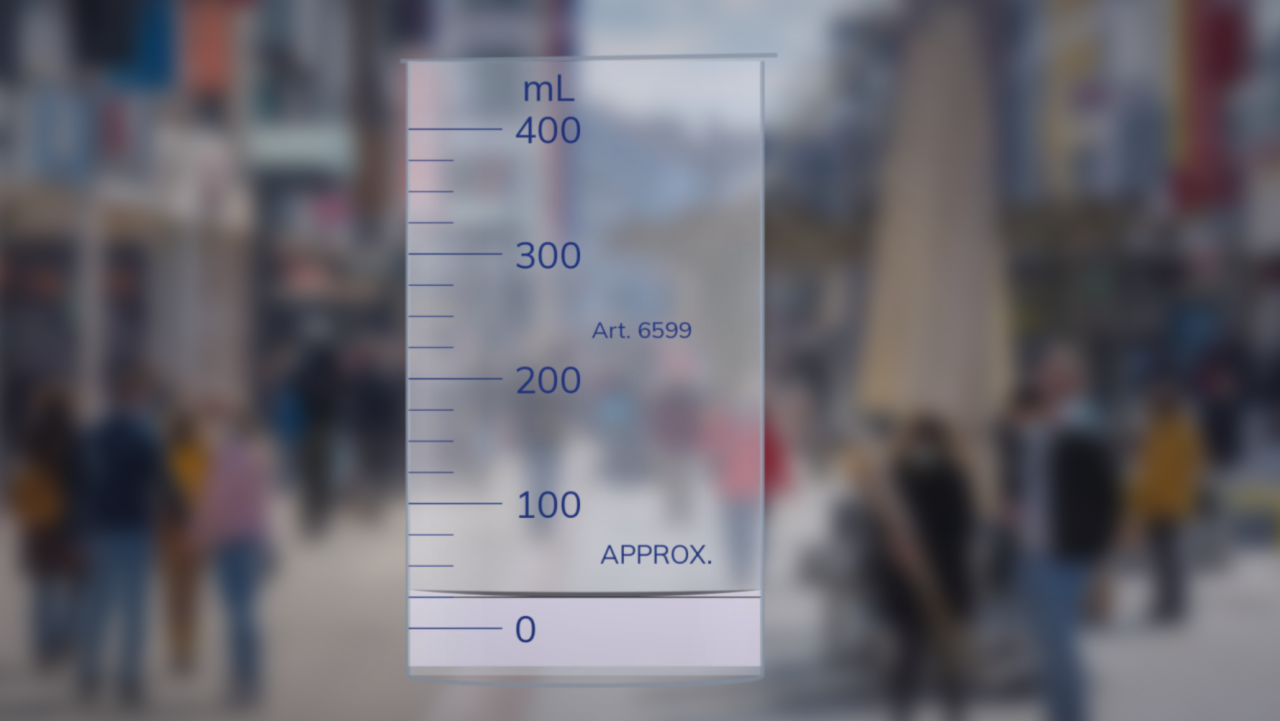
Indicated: 25,mL
